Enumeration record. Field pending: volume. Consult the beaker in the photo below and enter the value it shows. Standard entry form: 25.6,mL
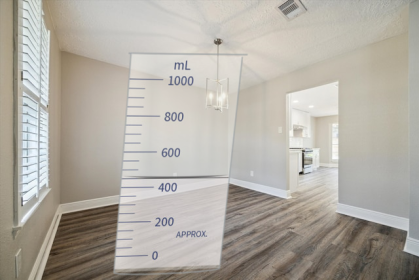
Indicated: 450,mL
